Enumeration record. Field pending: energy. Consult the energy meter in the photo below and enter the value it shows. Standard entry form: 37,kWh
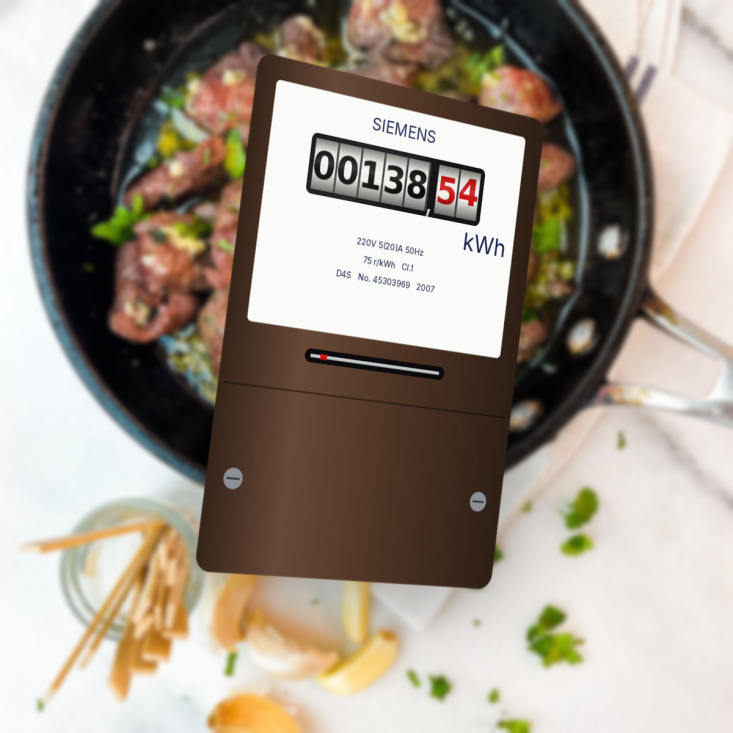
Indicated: 138.54,kWh
